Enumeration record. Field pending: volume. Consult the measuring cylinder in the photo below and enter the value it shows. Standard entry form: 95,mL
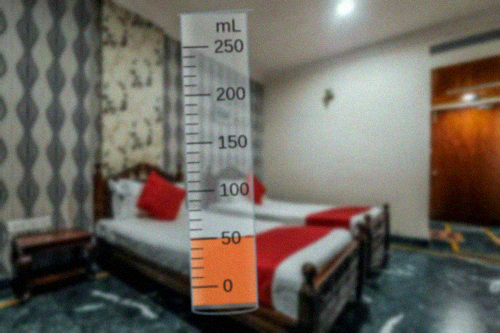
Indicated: 50,mL
